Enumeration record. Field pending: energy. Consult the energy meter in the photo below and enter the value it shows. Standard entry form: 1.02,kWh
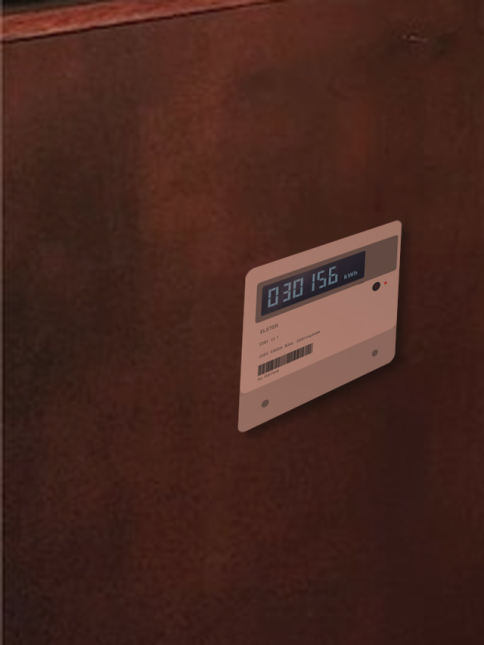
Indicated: 30156,kWh
